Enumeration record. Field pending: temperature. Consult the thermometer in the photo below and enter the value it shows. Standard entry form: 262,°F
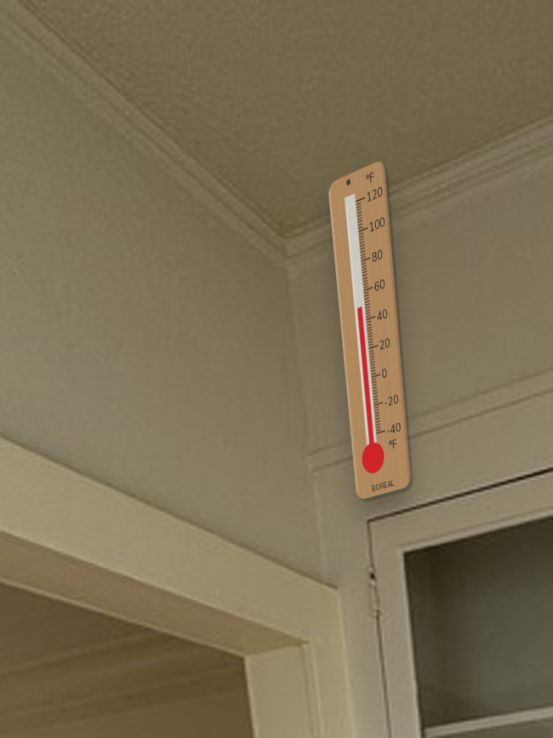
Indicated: 50,°F
